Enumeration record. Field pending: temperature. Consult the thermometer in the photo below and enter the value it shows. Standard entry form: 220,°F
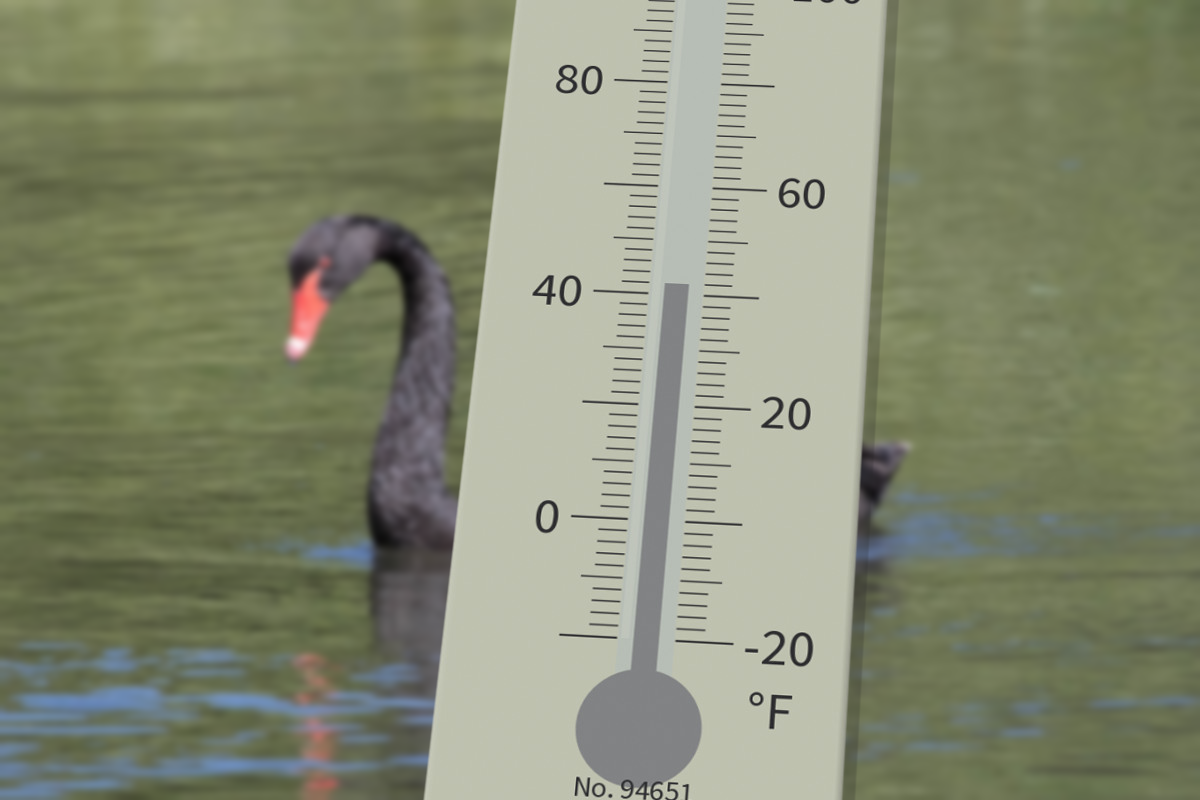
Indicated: 42,°F
